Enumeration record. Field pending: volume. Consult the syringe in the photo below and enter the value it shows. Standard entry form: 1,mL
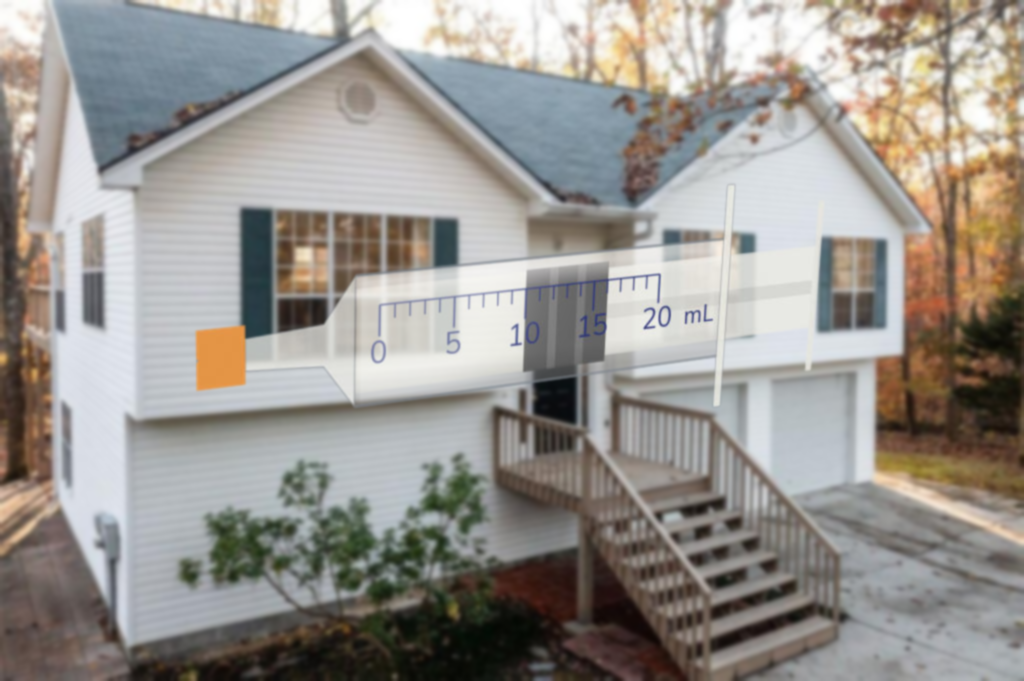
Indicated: 10,mL
